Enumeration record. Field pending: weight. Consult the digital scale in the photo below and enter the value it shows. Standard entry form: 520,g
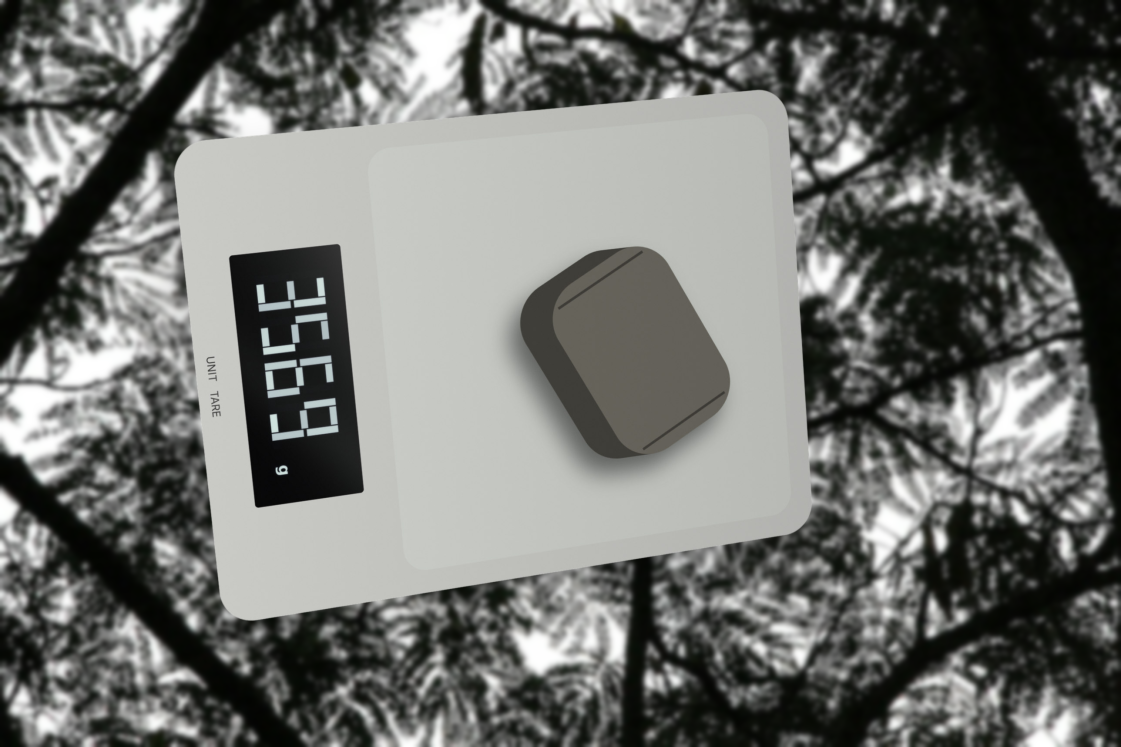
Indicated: 3569,g
